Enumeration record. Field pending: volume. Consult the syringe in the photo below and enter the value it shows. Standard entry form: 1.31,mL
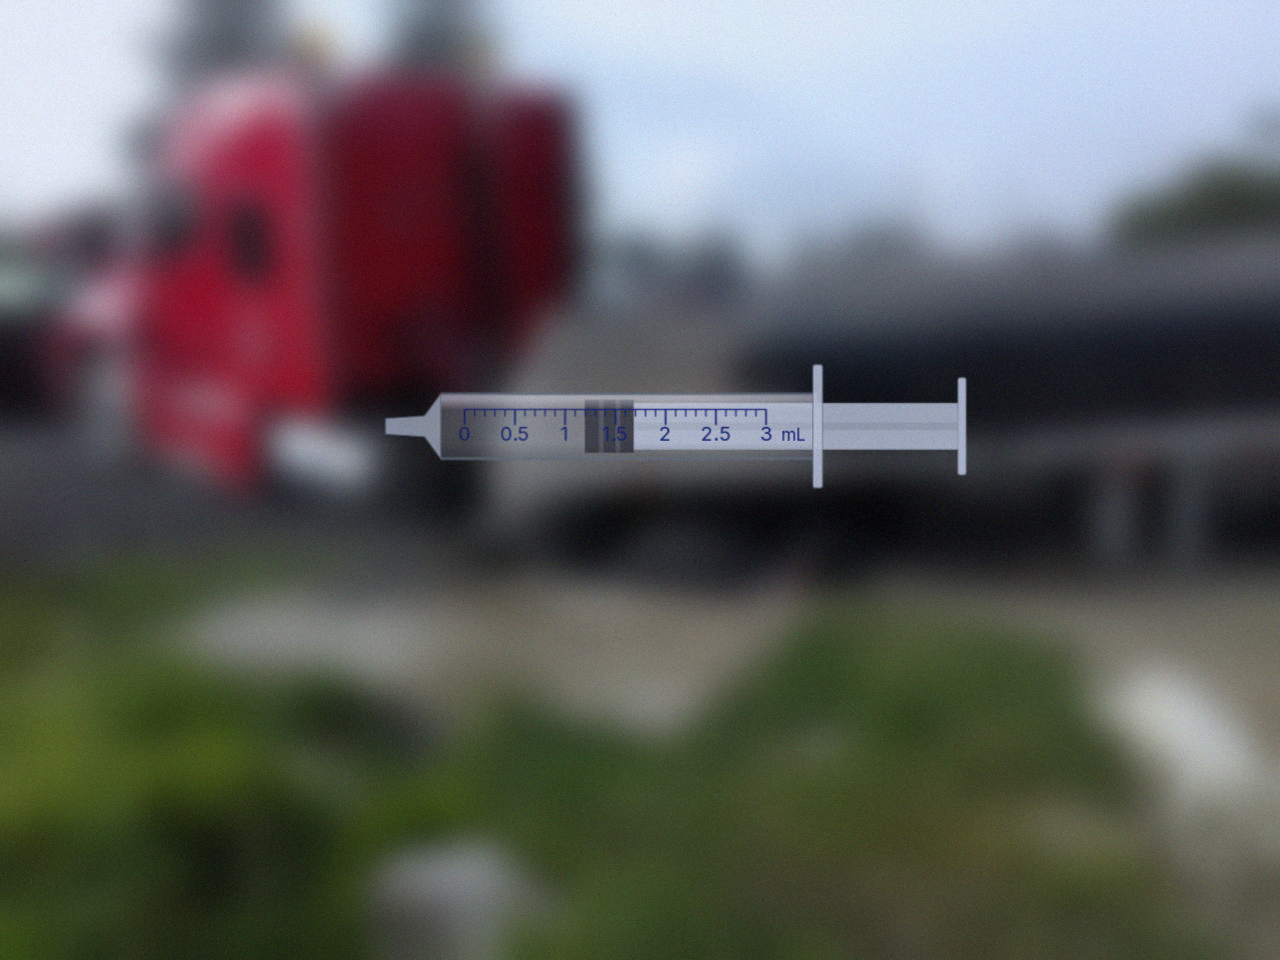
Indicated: 1.2,mL
